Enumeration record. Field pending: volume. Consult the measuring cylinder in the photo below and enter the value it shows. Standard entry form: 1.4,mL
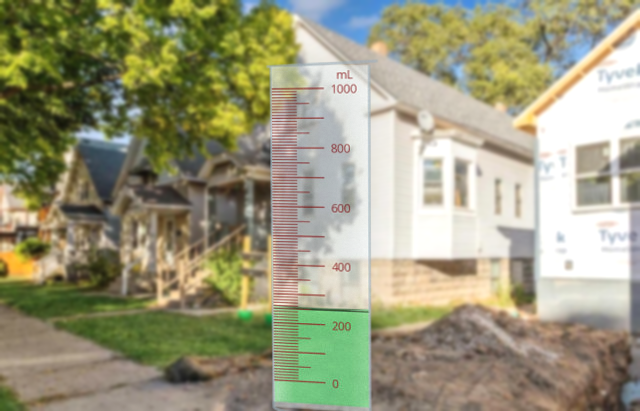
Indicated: 250,mL
